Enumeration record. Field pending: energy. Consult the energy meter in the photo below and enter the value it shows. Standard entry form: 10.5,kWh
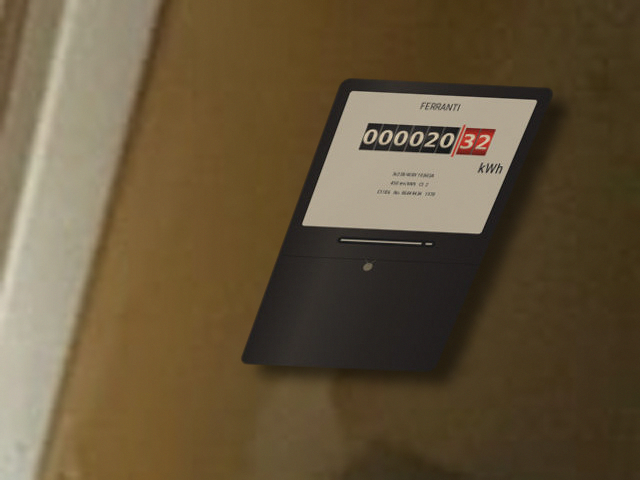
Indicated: 20.32,kWh
